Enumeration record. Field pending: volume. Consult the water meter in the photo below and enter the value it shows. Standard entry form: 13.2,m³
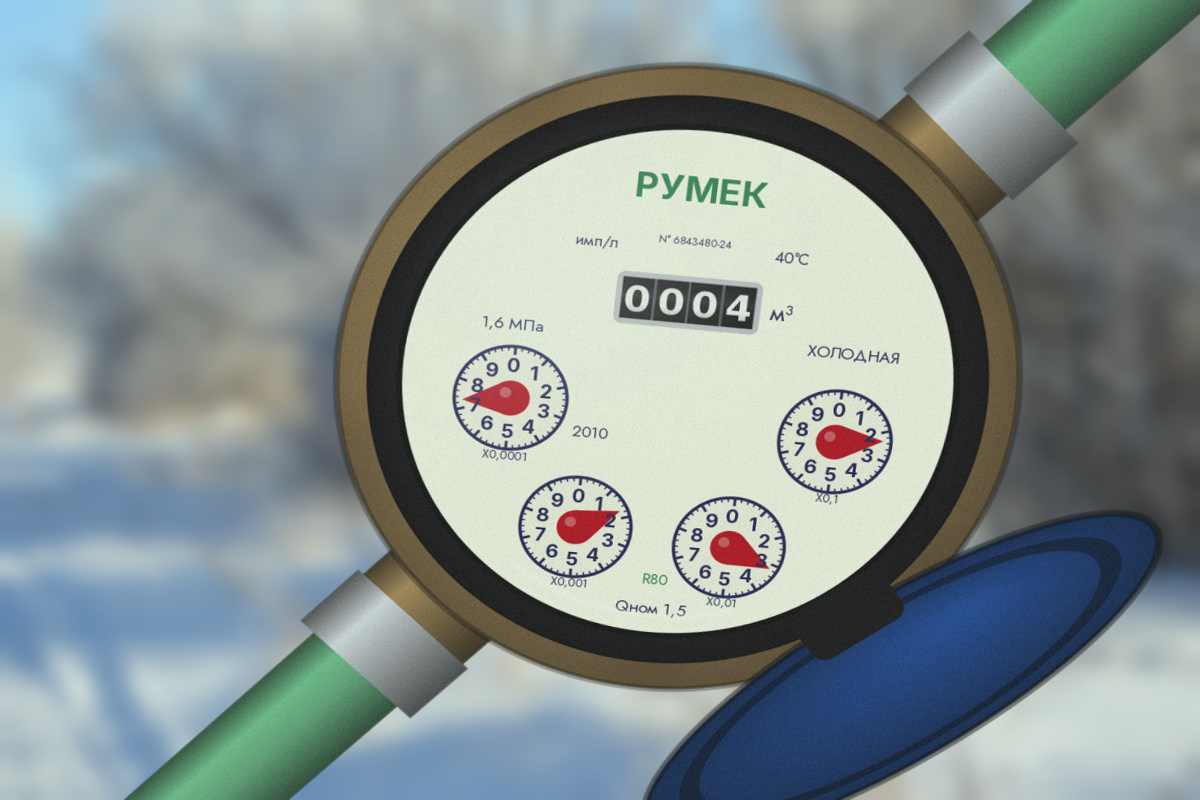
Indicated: 4.2317,m³
